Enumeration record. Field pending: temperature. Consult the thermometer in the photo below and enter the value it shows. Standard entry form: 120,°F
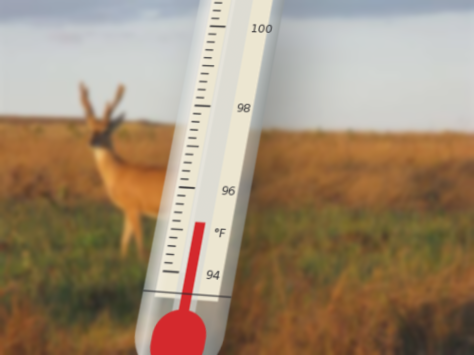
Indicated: 95.2,°F
